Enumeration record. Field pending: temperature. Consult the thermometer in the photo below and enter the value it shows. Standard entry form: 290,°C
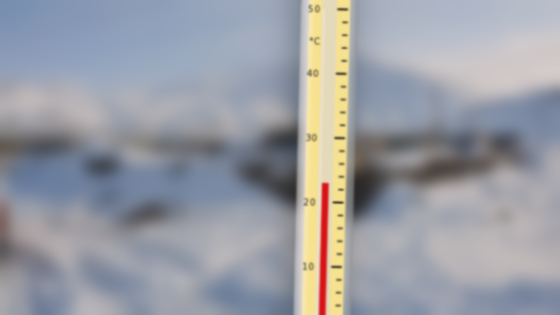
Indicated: 23,°C
